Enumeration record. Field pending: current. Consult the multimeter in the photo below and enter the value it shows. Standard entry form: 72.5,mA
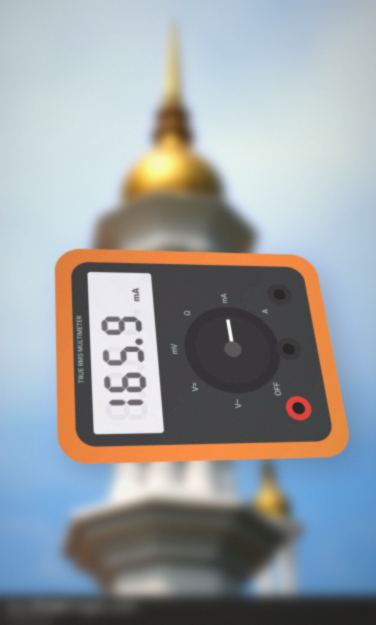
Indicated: 165.9,mA
